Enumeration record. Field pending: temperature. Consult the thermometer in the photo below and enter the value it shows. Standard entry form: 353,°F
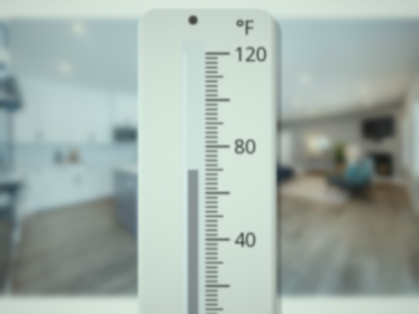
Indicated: 70,°F
